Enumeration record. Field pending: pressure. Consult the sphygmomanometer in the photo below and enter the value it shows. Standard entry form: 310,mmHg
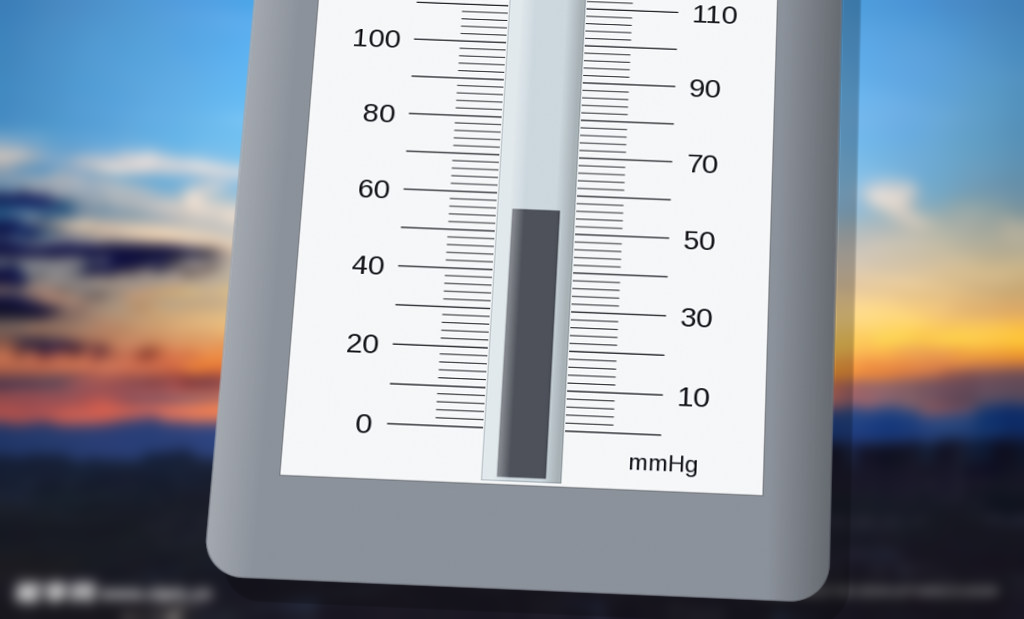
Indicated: 56,mmHg
